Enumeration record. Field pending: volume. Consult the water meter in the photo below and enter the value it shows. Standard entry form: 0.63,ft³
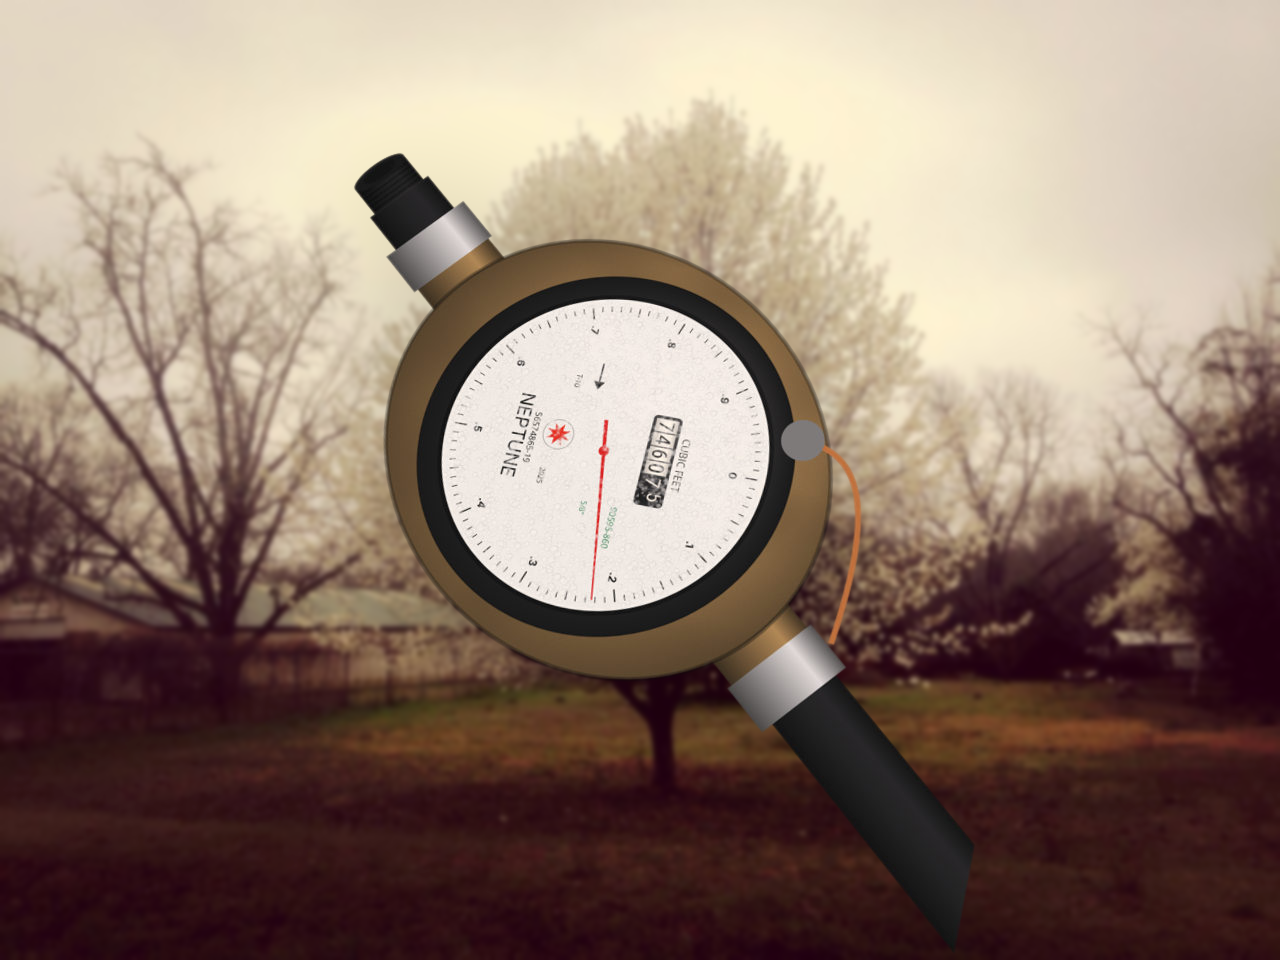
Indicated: 746075.22,ft³
